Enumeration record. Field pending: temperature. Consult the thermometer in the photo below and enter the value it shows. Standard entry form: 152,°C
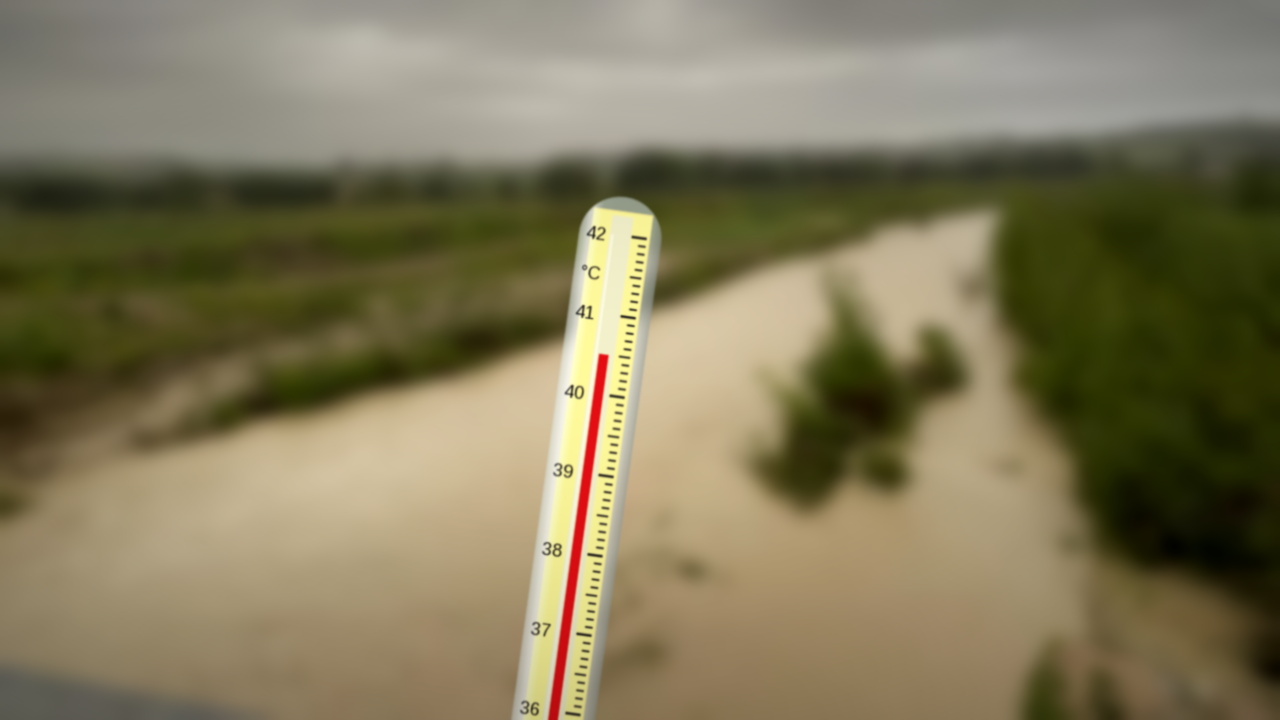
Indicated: 40.5,°C
